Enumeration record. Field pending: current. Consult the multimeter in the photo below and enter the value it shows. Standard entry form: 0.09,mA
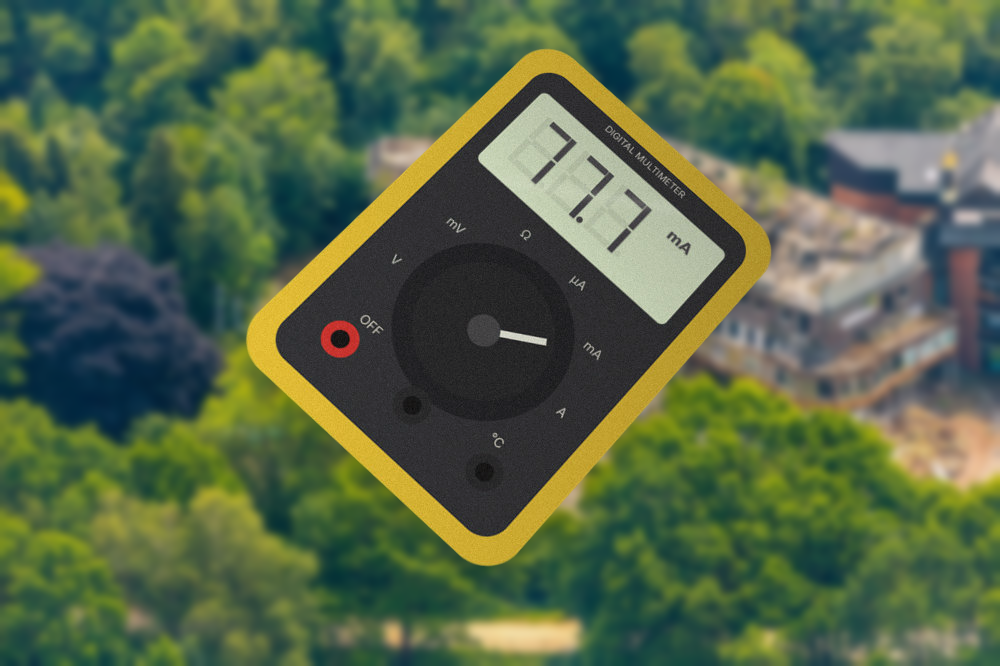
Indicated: 77.7,mA
